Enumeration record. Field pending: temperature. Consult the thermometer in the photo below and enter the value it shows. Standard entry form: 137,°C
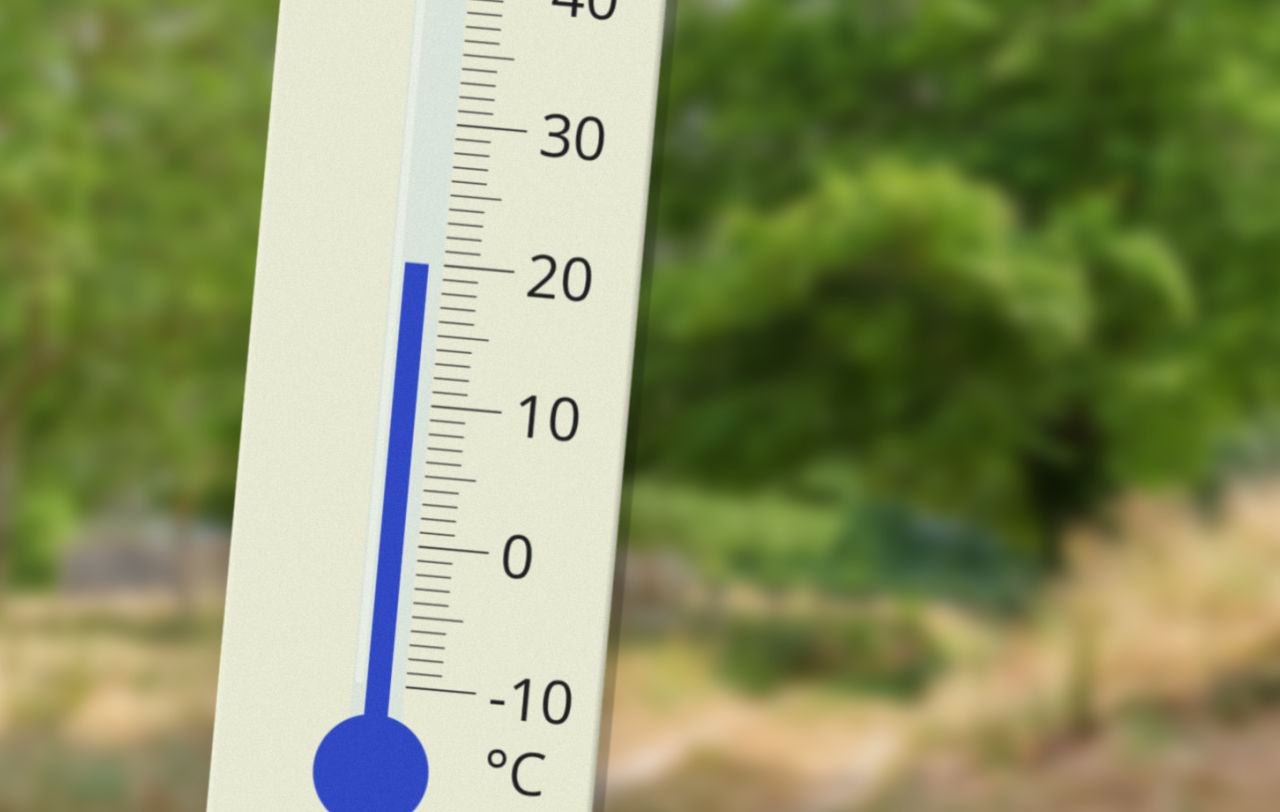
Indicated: 20,°C
